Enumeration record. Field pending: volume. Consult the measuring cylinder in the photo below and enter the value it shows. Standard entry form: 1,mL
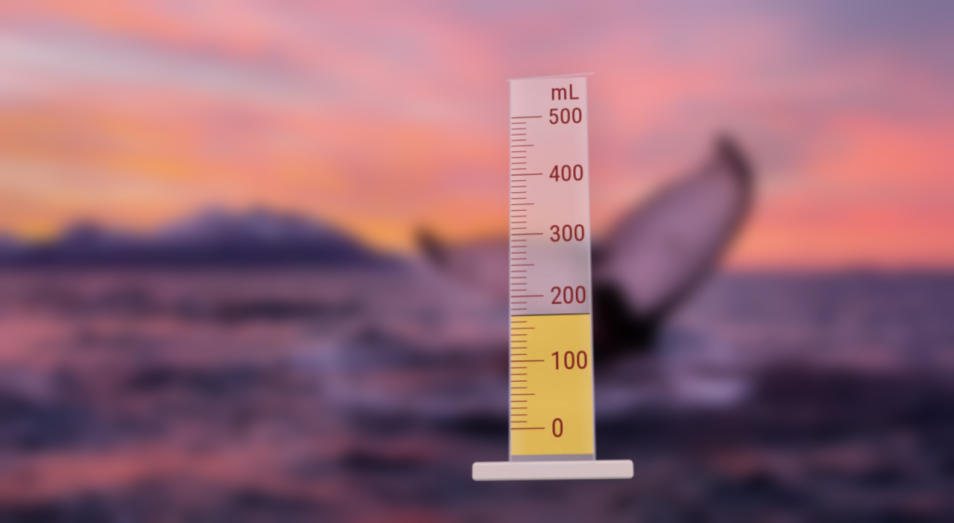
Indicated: 170,mL
